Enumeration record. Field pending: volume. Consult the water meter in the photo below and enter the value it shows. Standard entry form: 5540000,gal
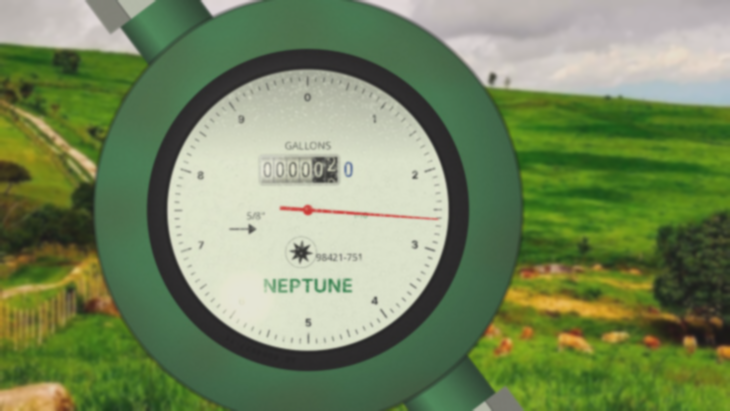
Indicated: 22.6,gal
